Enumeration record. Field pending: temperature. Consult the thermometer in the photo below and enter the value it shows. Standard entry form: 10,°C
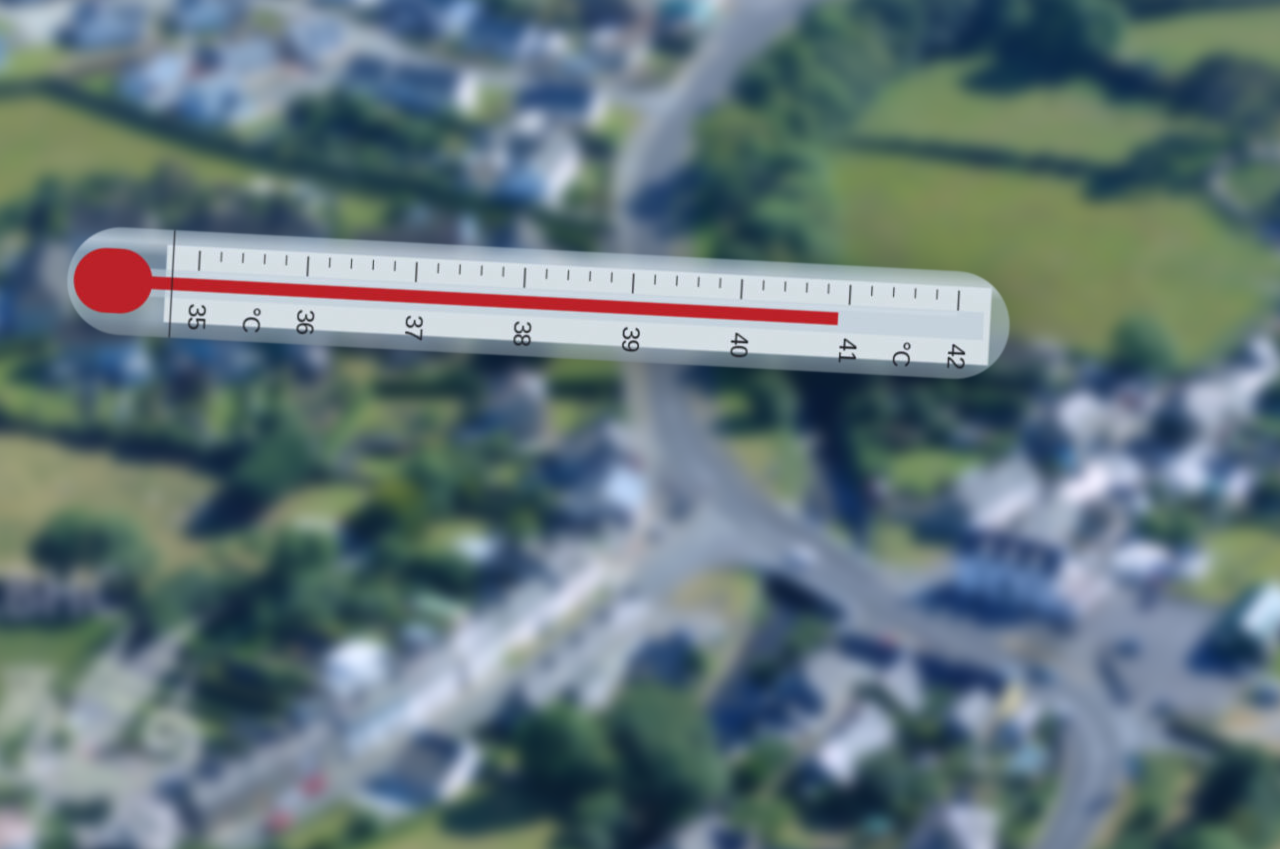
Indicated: 40.9,°C
